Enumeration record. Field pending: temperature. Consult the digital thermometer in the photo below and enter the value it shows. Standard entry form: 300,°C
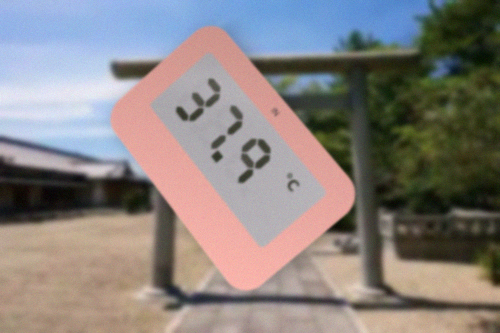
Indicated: 37.9,°C
